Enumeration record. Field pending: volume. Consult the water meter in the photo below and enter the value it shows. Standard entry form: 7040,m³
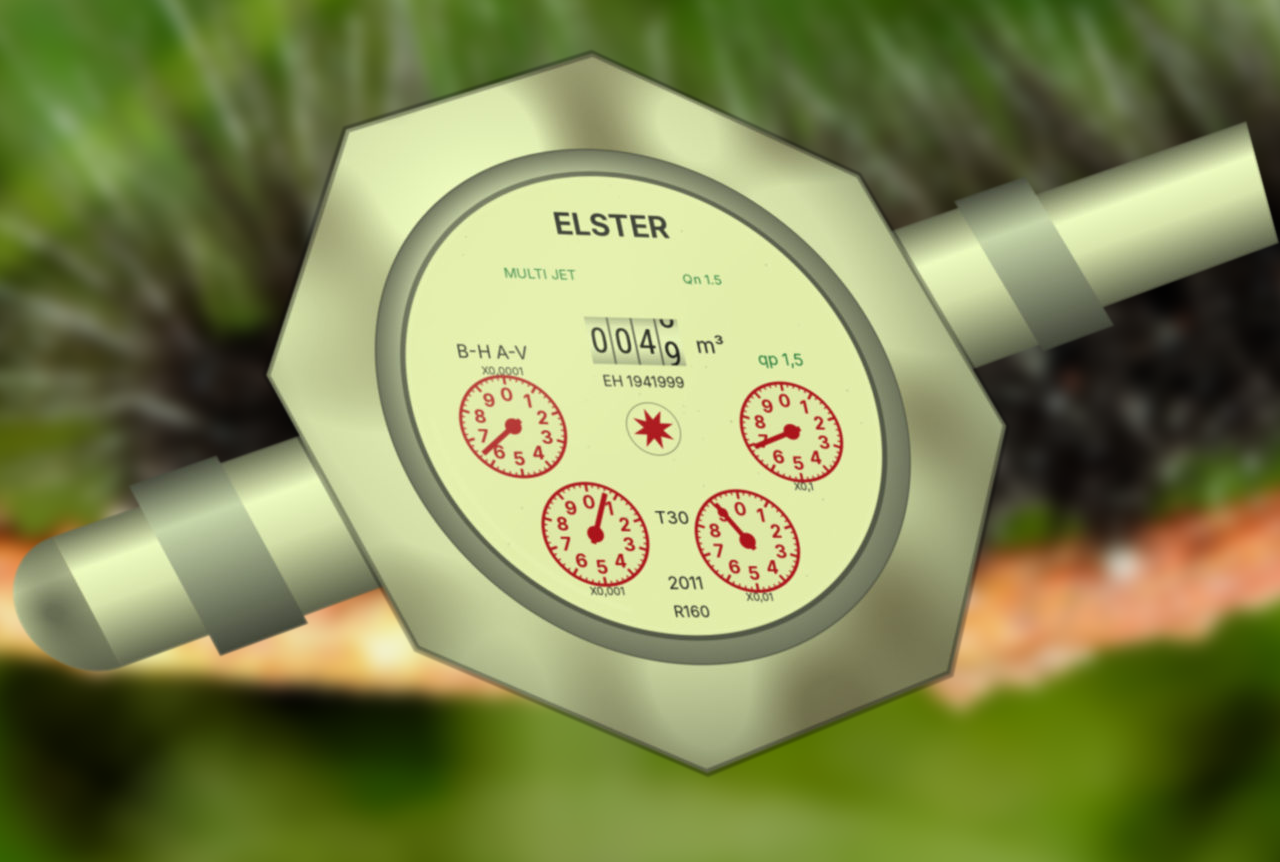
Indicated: 48.6906,m³
